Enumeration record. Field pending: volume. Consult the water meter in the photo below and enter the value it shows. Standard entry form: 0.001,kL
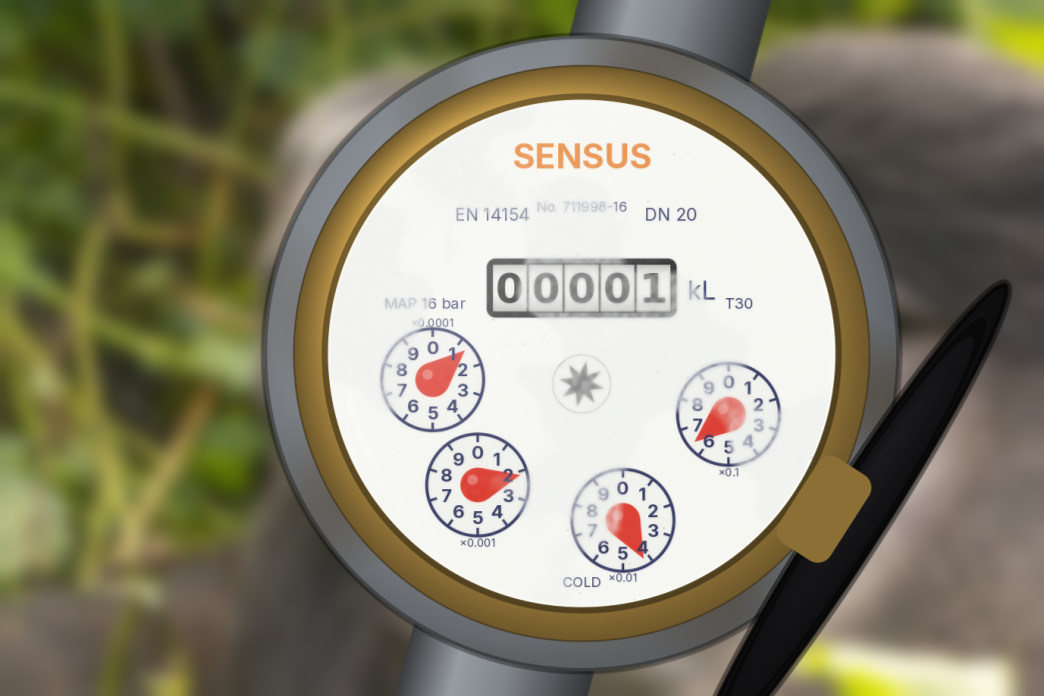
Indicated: 1.6421,kL
